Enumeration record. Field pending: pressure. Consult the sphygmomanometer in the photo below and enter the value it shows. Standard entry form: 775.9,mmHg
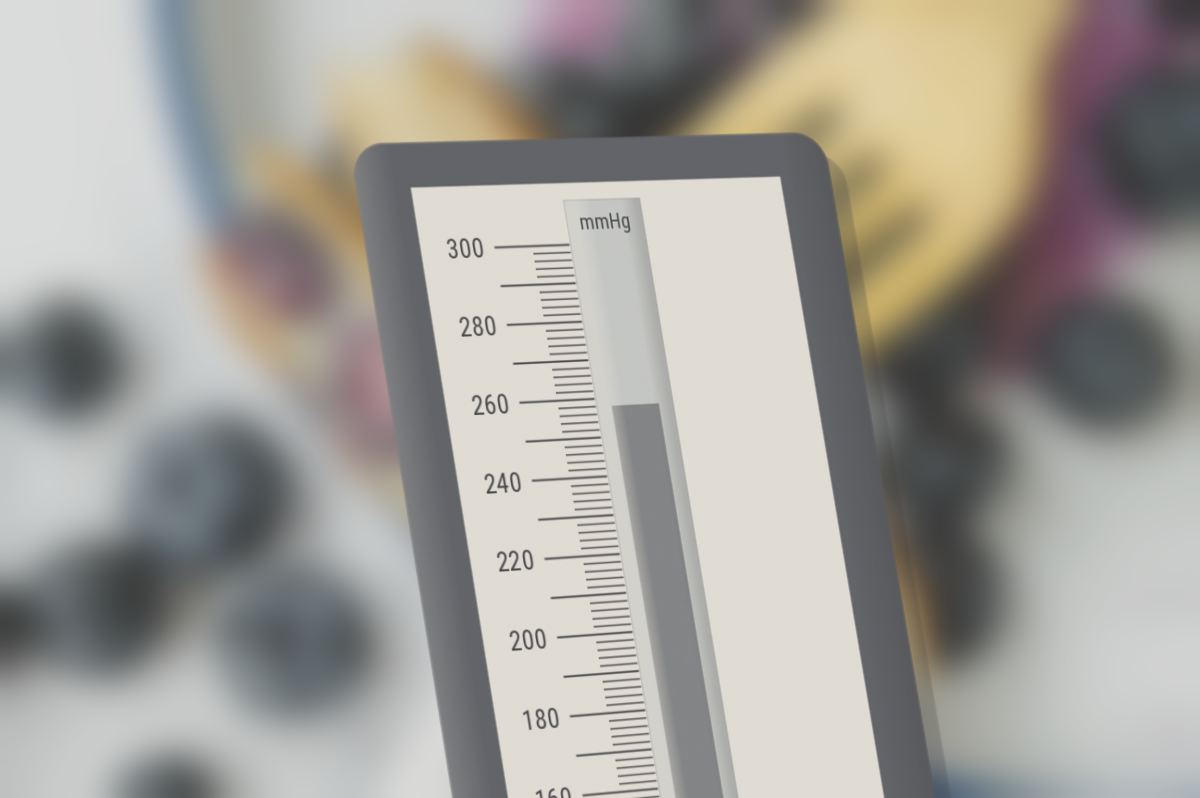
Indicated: 258,mmHg
